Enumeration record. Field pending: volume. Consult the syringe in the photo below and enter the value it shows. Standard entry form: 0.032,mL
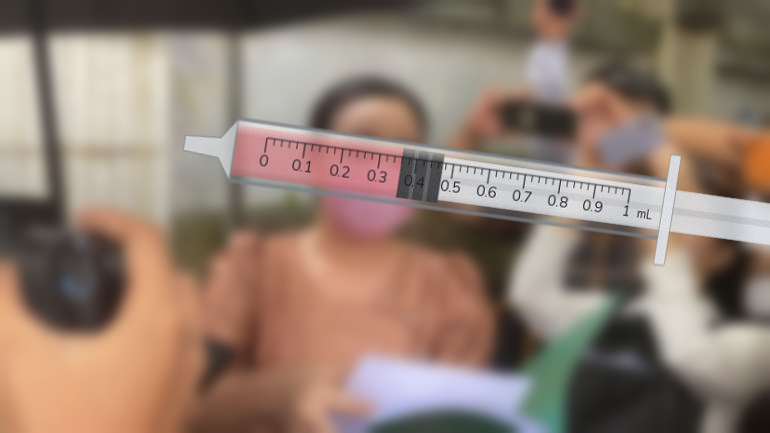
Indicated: 0.36,mL
